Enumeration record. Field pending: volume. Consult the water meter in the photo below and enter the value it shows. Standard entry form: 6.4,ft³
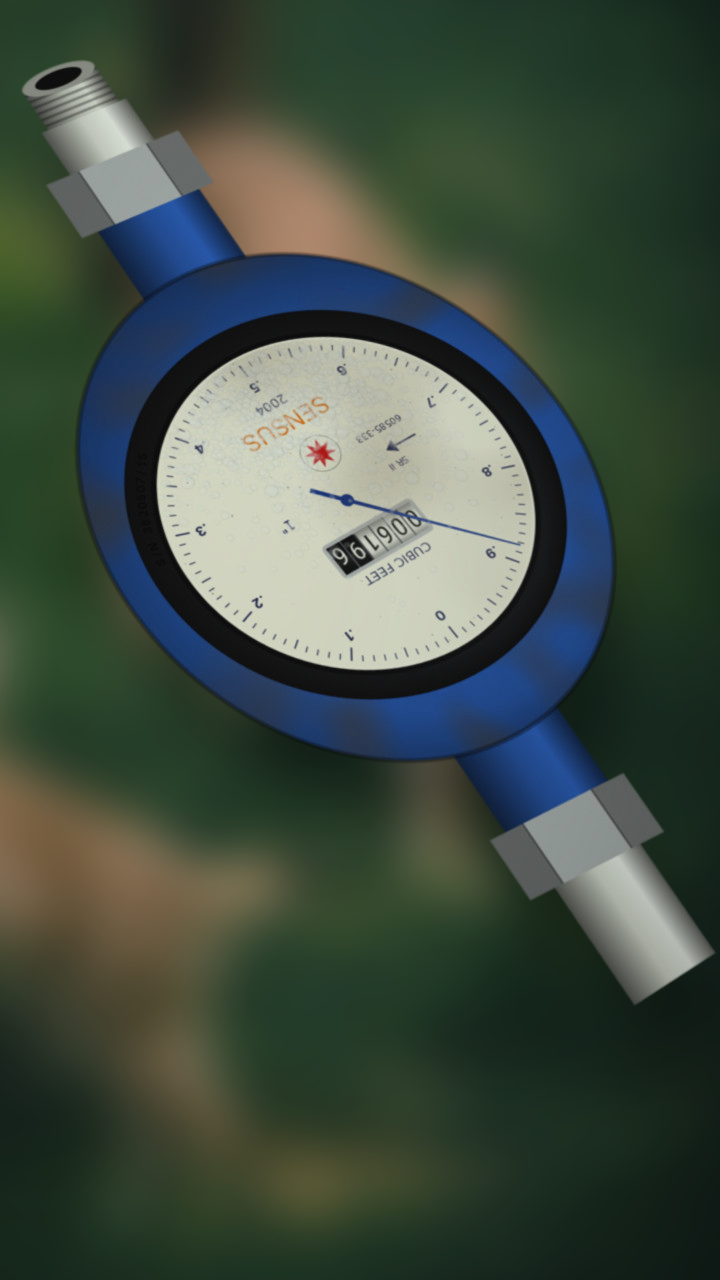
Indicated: 6195.88,ft³
